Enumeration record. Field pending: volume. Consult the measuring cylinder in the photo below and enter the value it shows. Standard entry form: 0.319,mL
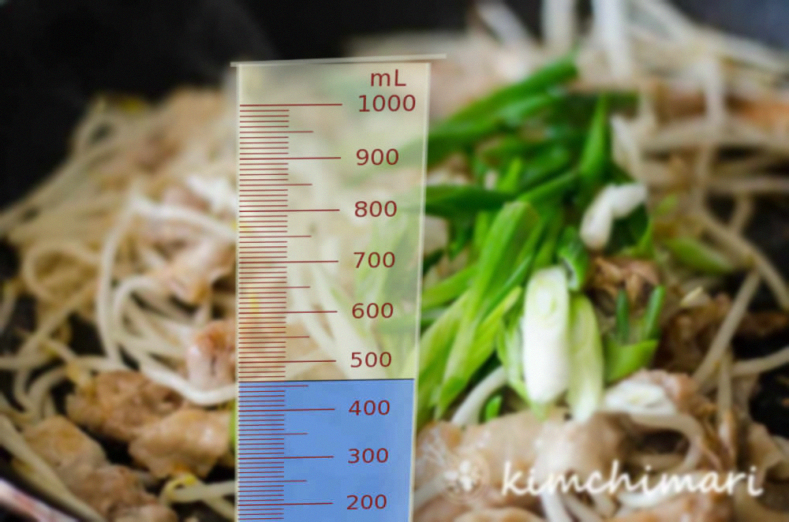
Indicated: 460,mL
